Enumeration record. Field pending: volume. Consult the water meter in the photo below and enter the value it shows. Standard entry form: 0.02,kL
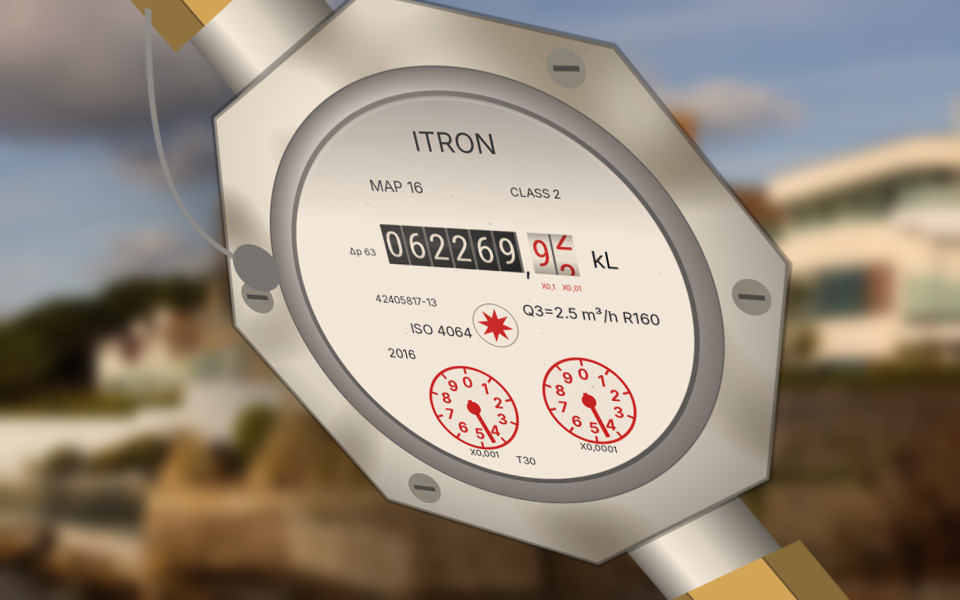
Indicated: 62269.9244,kL
